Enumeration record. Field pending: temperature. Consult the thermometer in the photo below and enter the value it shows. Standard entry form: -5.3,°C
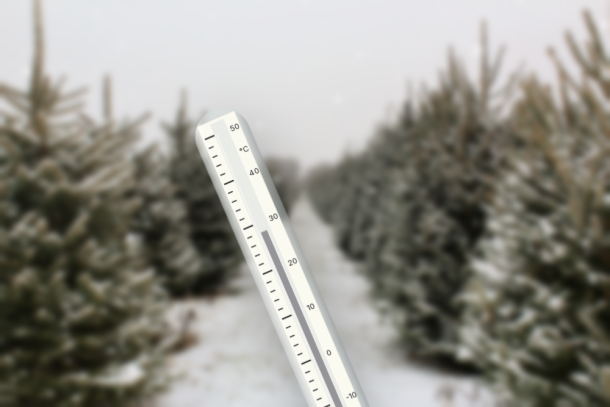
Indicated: 28,°C
